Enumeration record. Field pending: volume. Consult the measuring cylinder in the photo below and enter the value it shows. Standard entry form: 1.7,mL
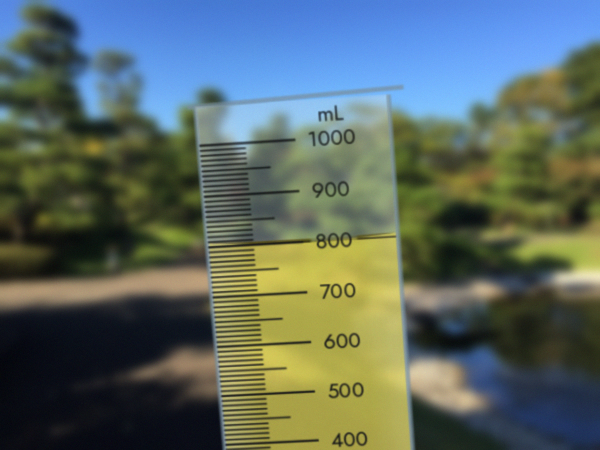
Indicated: 800,mL
